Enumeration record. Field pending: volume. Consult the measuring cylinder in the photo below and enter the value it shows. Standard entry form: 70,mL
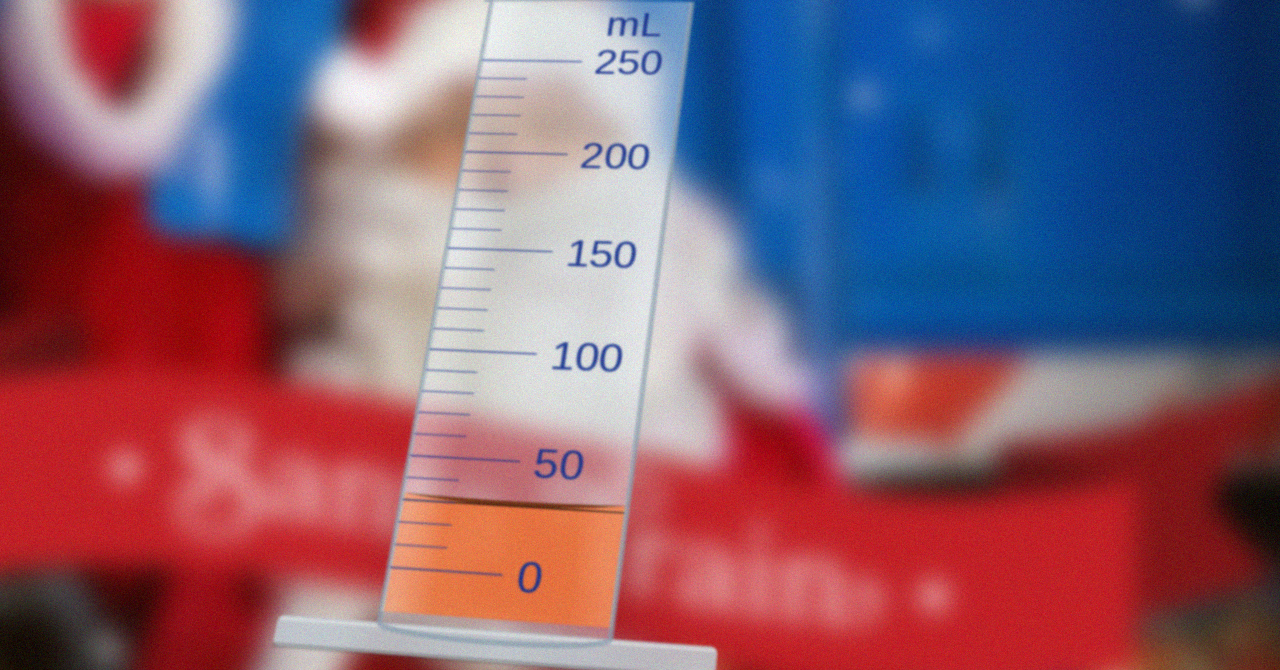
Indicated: 30,mL
